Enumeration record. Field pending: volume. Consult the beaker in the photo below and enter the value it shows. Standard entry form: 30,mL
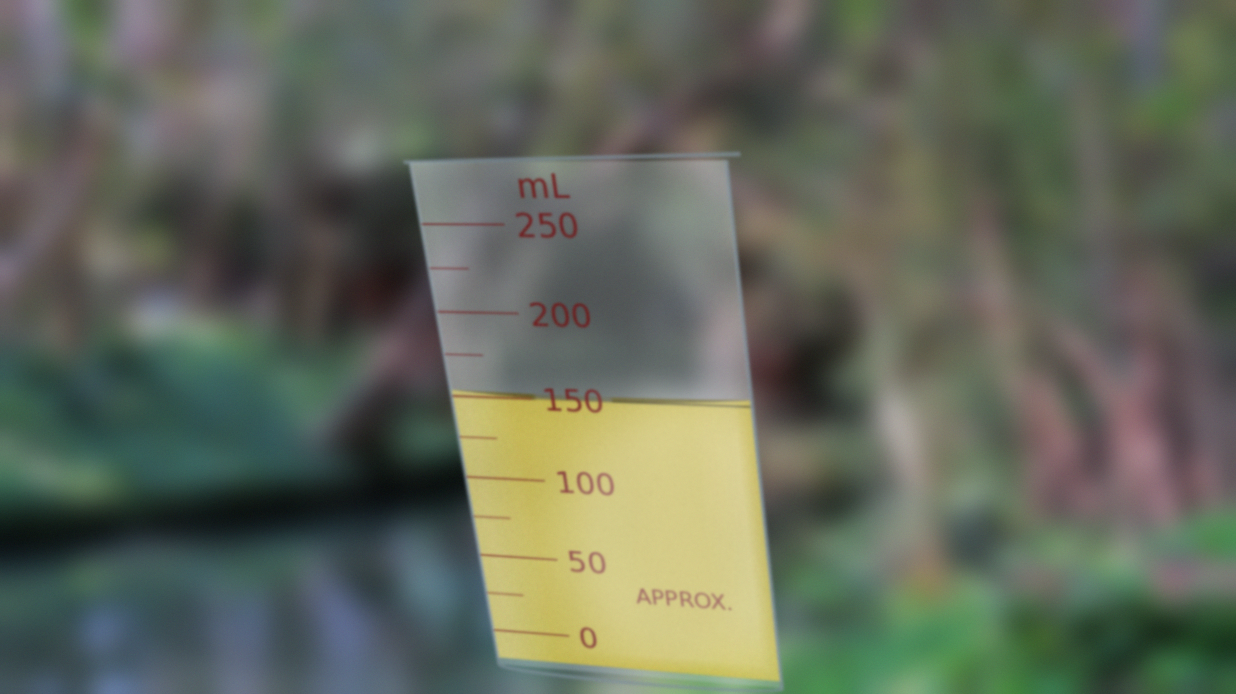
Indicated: 150,mL
